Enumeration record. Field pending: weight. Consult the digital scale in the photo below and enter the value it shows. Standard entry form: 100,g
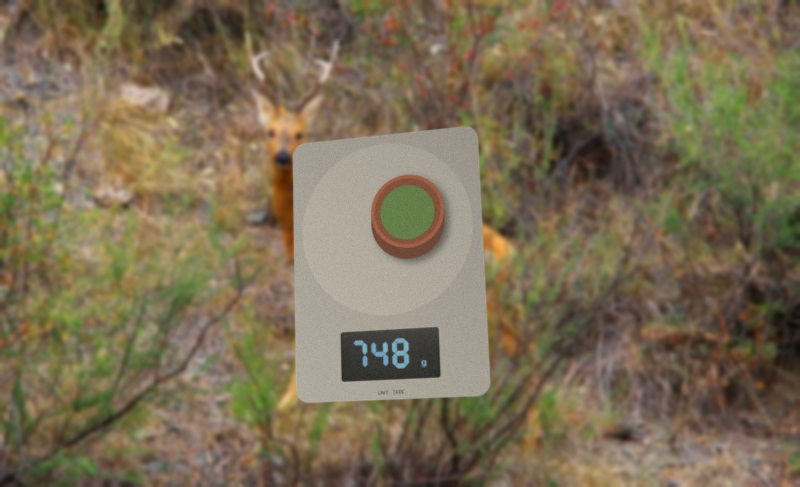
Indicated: 748,g
